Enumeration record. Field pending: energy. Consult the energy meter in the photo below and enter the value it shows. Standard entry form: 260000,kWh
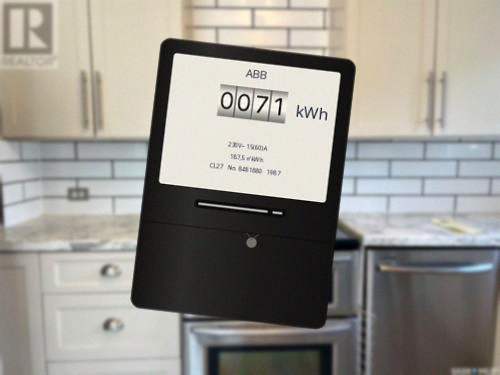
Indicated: 71,kWh
